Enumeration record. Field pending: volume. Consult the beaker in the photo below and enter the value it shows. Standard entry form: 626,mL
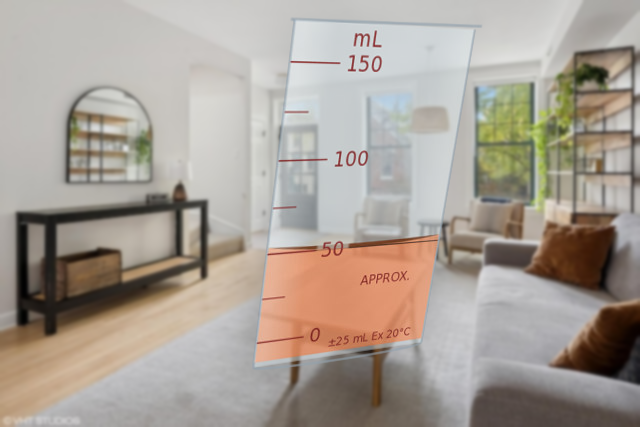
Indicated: 50,mL
